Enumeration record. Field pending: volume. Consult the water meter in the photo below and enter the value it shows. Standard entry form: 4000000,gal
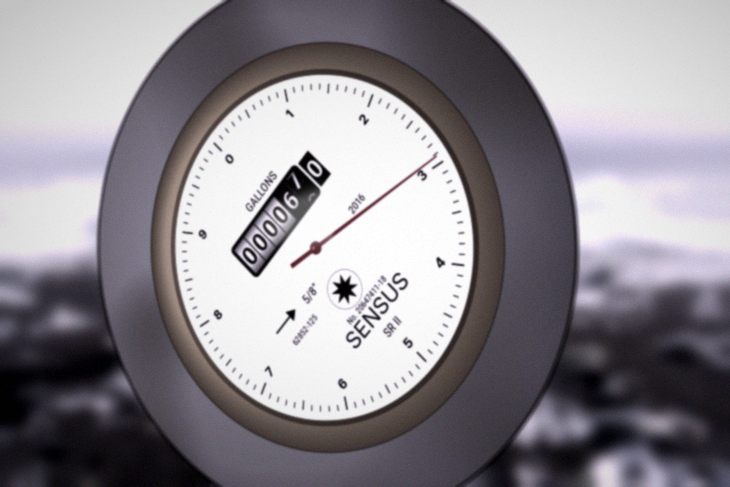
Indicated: 672.9,gal
